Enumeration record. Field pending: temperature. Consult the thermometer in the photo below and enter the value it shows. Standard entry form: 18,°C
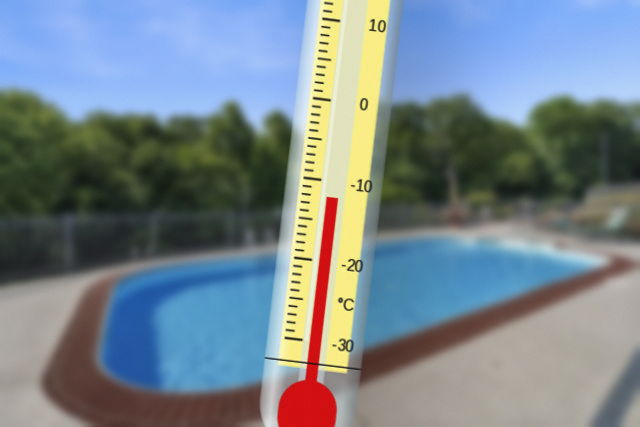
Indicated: -12,°C
